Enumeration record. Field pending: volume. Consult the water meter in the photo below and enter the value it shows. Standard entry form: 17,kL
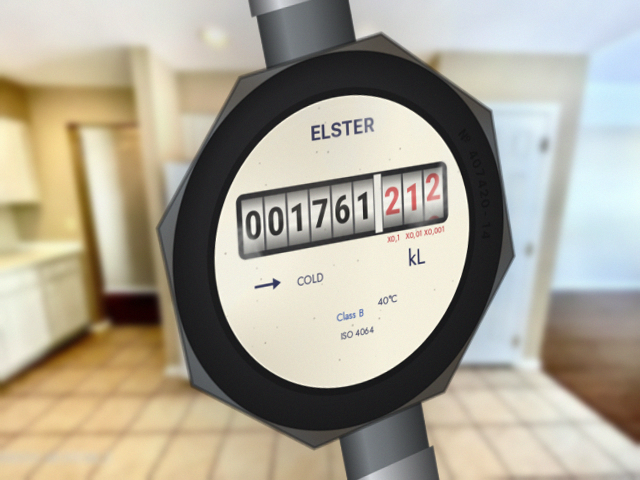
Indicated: 1761.212,kL
